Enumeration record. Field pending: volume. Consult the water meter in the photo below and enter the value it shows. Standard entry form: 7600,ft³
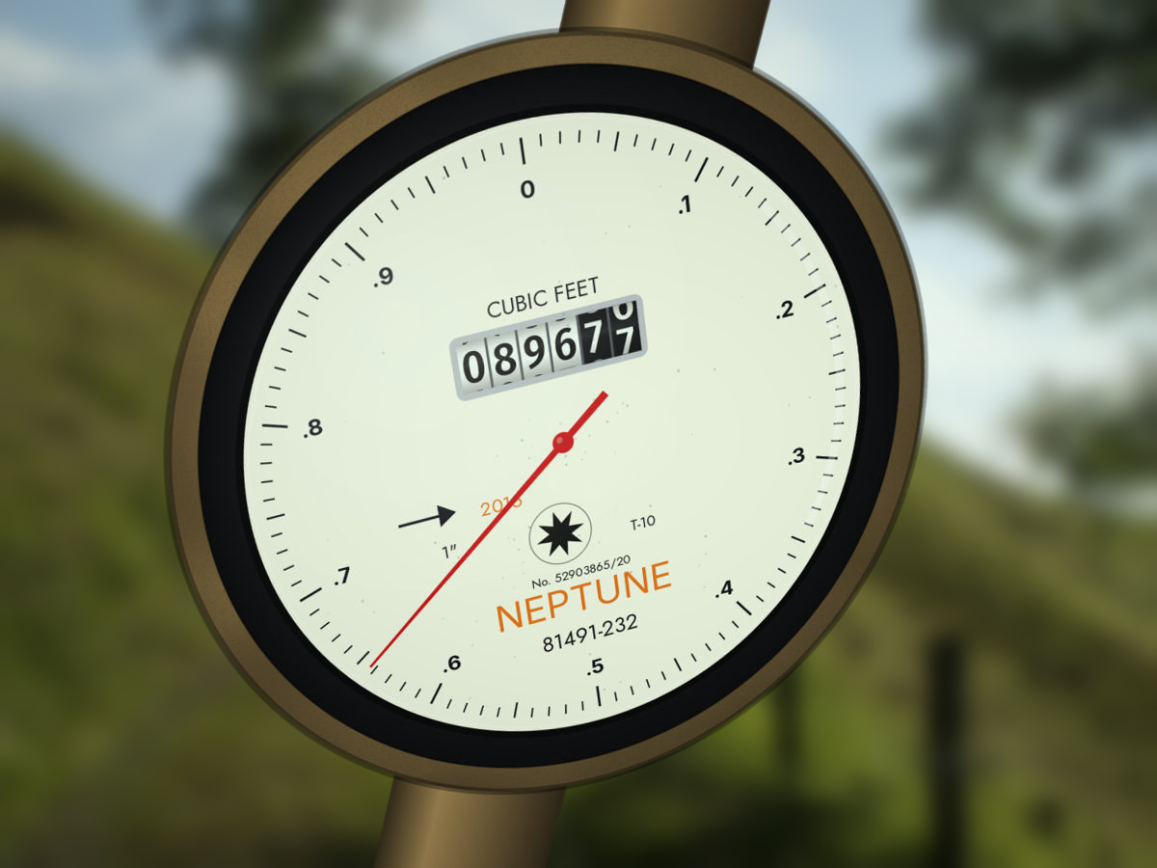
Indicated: 89676.64,ft³
